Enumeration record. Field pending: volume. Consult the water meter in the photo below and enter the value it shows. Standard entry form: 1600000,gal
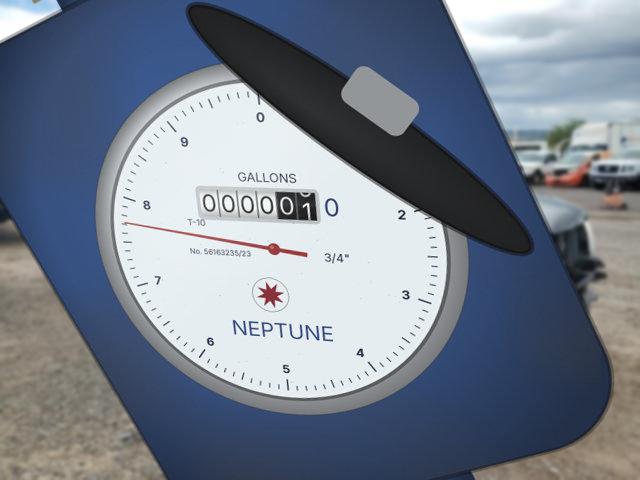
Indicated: 7.7,gal
